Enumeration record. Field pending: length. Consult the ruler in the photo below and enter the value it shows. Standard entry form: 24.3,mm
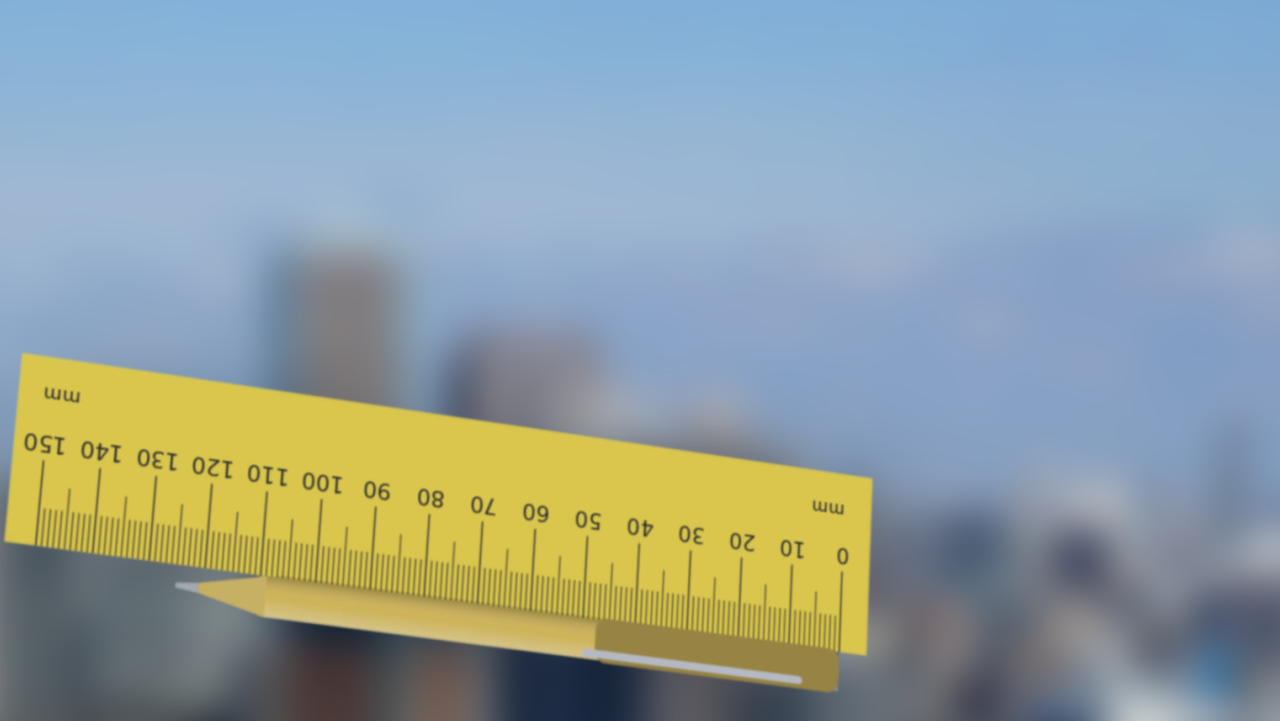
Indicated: 125,mm
